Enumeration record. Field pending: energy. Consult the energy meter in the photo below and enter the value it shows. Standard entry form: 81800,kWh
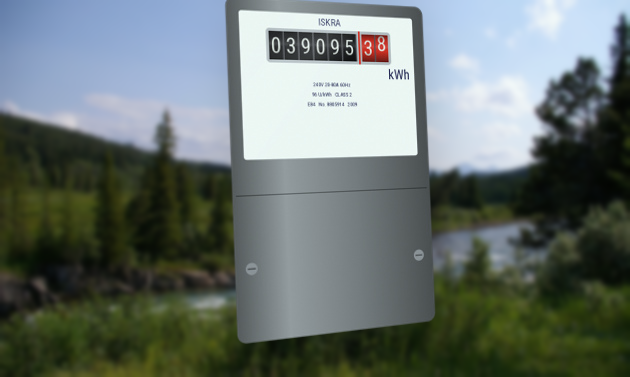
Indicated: 39095.38,kWh
